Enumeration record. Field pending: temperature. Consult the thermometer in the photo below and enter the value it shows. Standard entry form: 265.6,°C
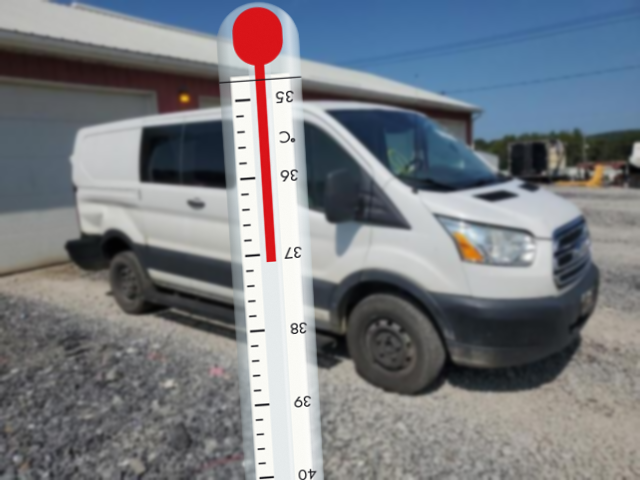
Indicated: 37.1,°C
